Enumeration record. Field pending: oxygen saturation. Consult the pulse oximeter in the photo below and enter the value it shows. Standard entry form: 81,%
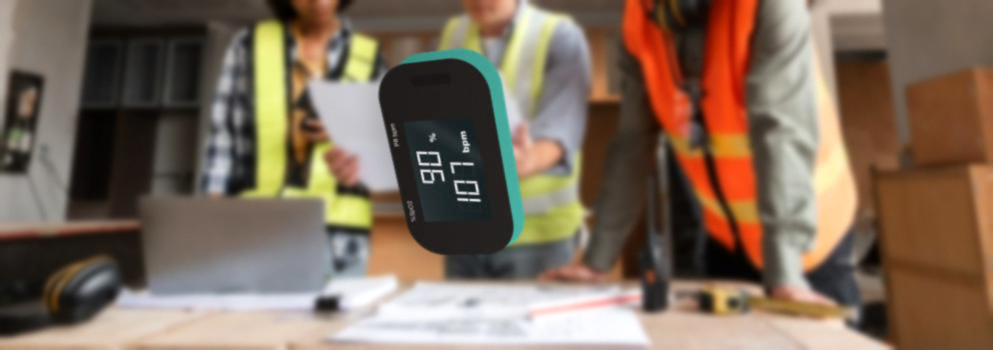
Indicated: 90,%
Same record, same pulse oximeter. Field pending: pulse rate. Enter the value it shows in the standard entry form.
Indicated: 107,bpm
